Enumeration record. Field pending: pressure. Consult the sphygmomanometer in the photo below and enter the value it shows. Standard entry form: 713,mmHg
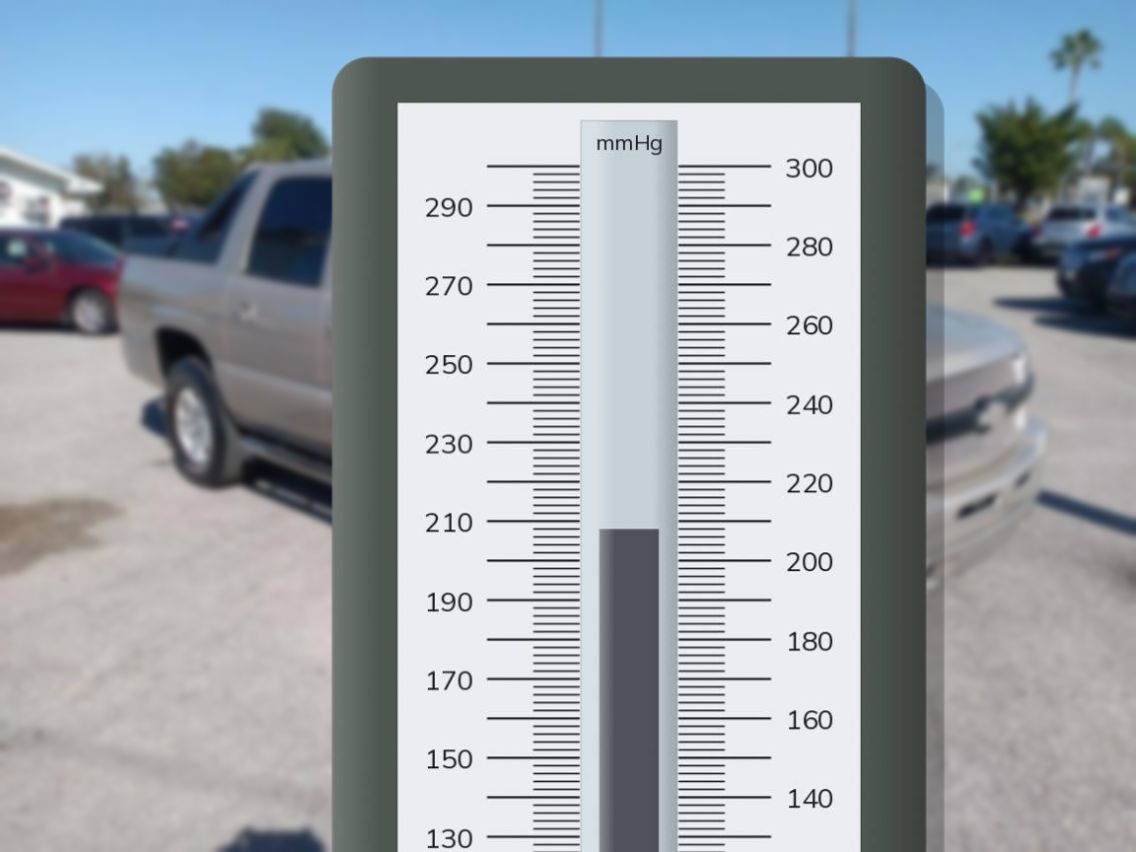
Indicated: 208,mmHg
